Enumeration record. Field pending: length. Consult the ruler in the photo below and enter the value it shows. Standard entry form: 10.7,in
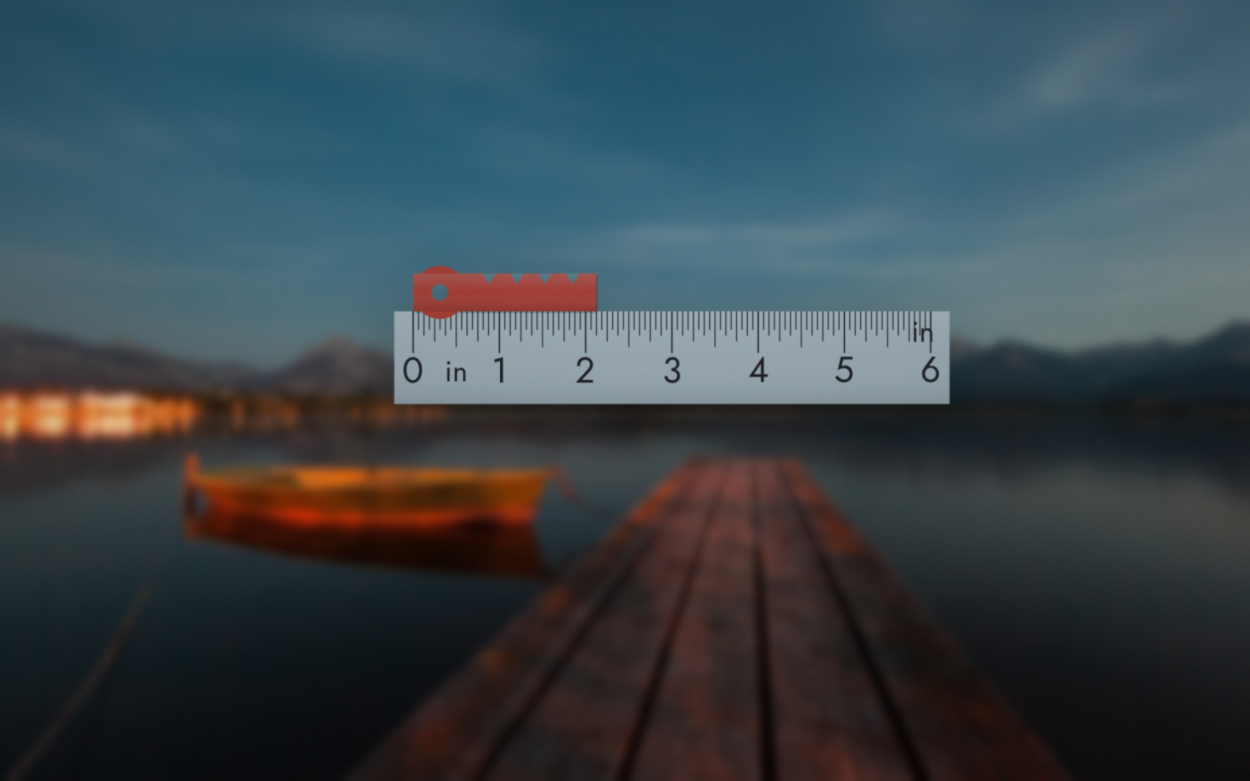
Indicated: 2.125,in
